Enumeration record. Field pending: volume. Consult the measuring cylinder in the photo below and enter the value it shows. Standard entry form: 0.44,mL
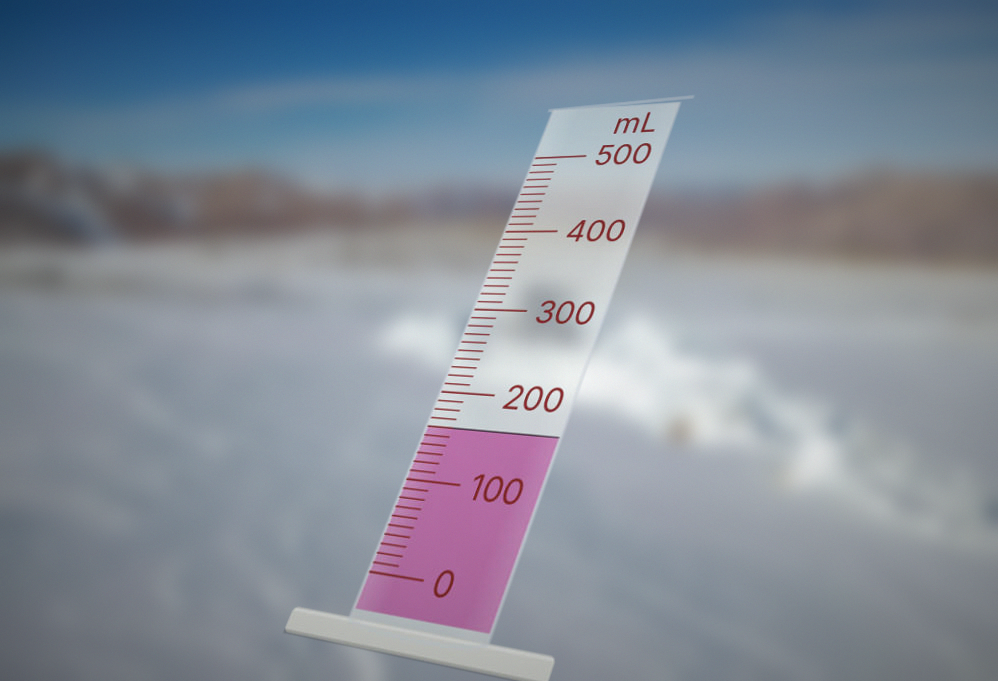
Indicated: 160,mL
